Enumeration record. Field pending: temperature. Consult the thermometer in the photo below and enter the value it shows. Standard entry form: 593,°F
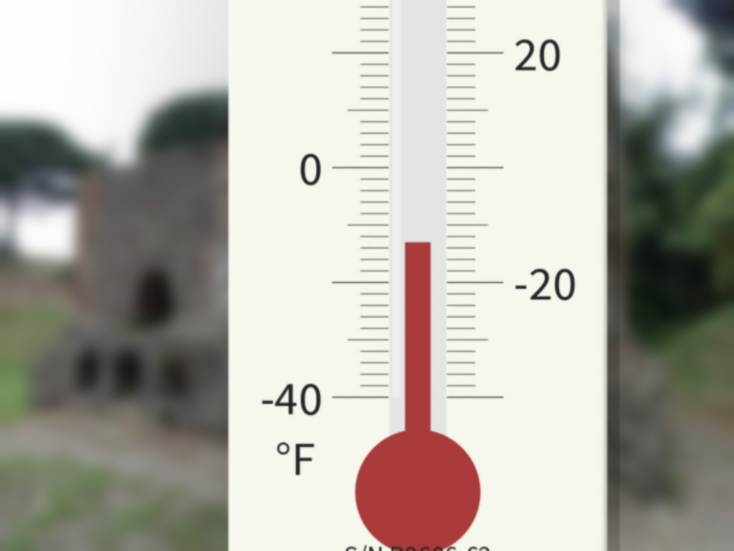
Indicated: -13,°F
